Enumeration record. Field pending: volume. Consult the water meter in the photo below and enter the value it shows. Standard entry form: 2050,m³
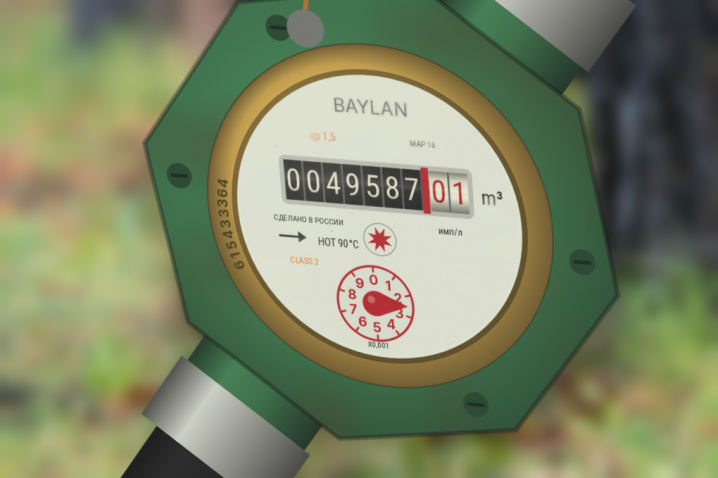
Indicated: 49587.012,m³
